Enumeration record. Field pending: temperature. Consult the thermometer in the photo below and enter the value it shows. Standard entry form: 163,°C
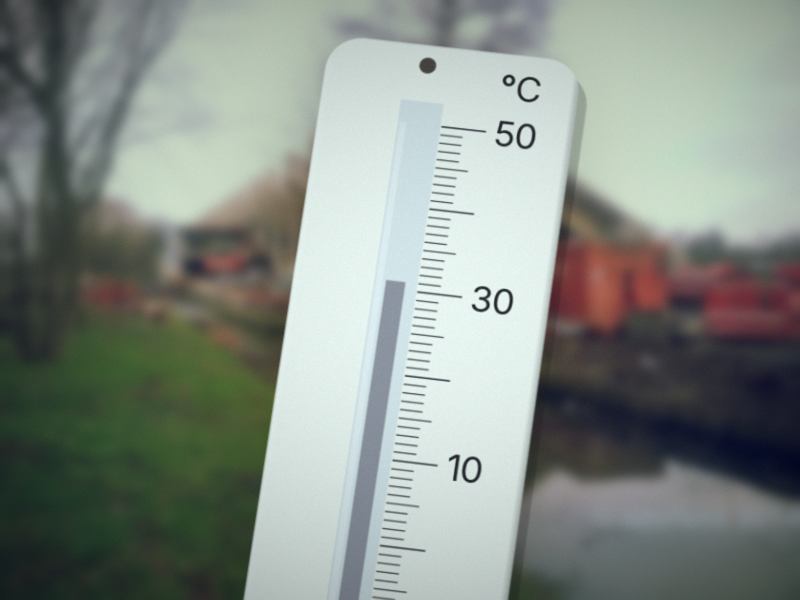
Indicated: 31,°C
